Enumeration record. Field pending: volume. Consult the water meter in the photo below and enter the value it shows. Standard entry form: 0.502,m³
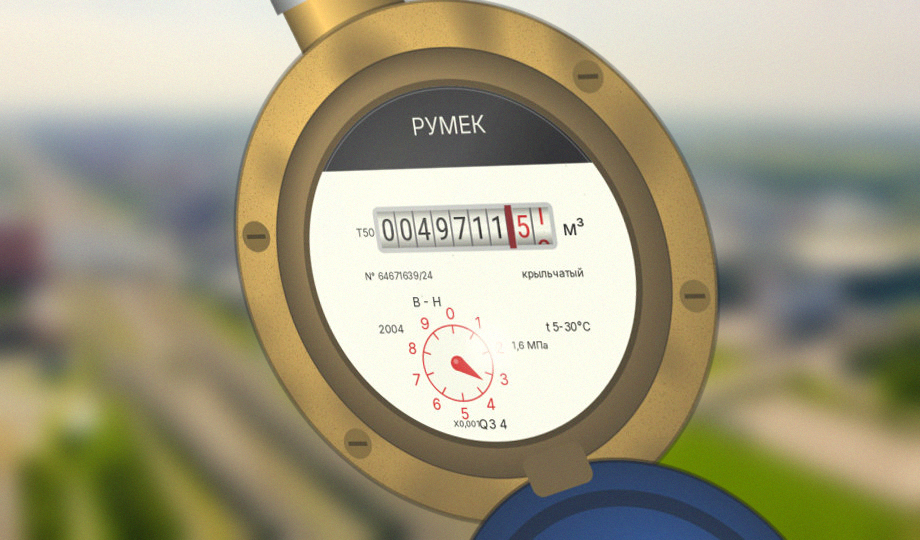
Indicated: 49711.513,m³
